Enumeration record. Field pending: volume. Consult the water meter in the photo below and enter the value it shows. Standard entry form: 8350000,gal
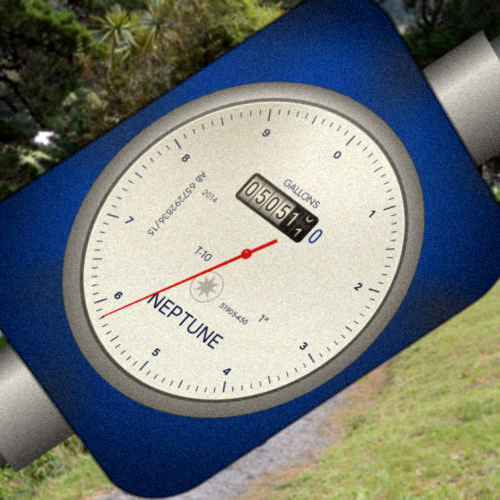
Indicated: 505105.8,gal
